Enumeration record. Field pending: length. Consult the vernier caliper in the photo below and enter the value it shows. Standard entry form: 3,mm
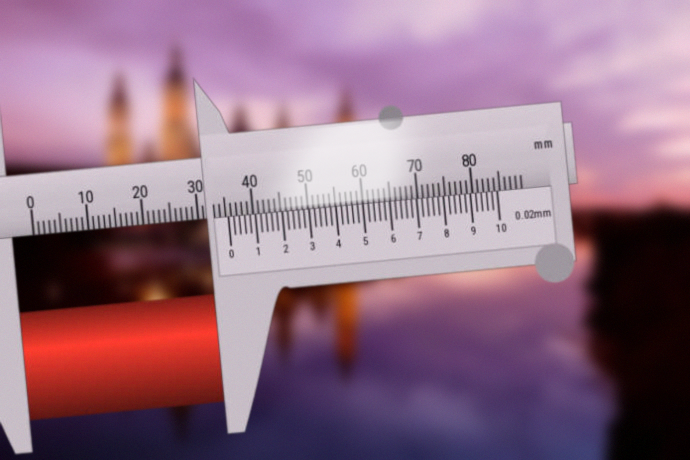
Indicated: 35.5,mm
